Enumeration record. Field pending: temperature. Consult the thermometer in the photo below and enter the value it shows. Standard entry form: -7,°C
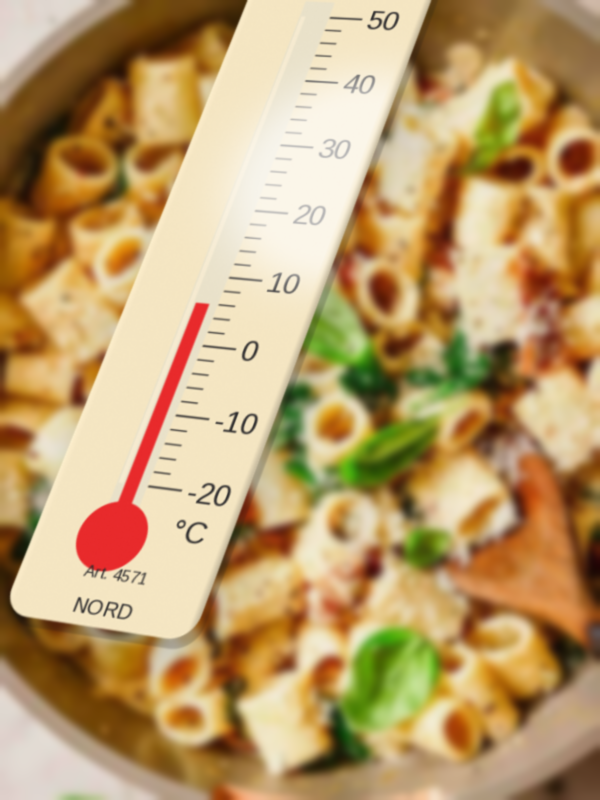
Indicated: 6,°C
